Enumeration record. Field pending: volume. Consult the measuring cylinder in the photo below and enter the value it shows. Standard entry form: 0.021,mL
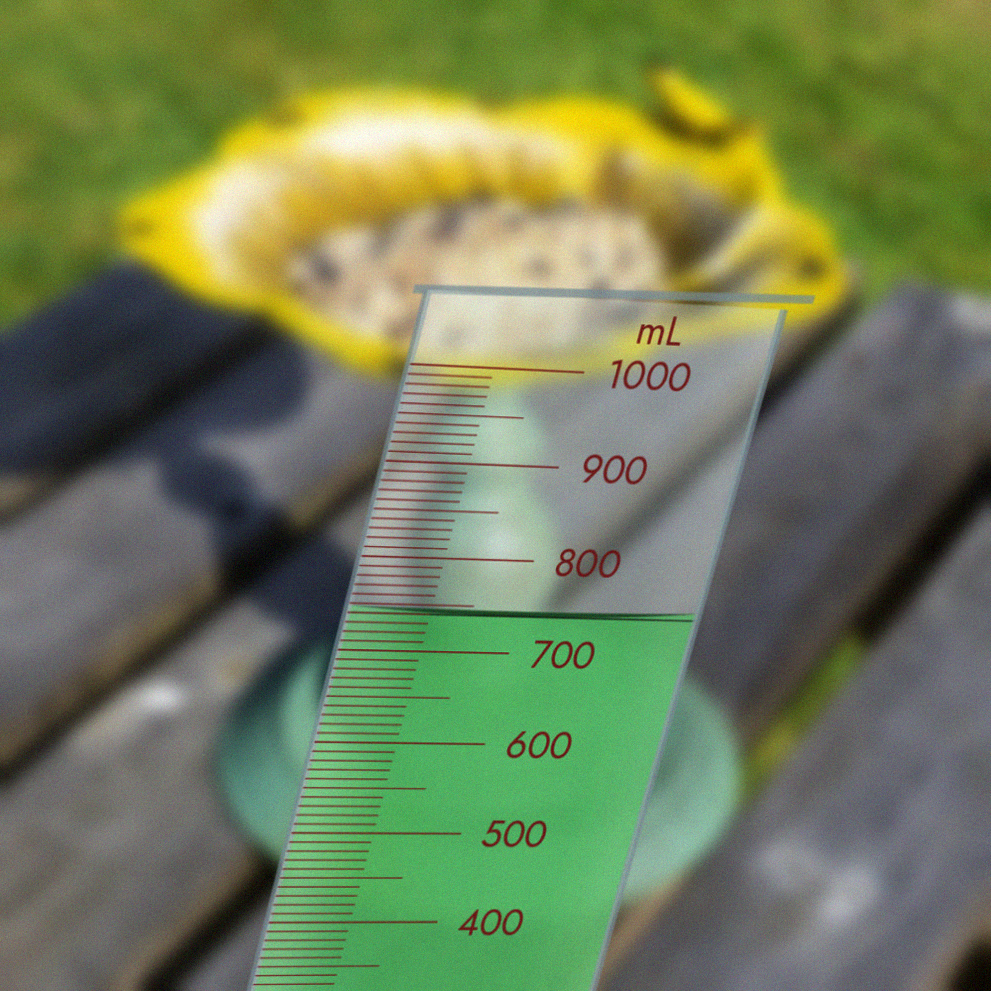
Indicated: 740,mL
